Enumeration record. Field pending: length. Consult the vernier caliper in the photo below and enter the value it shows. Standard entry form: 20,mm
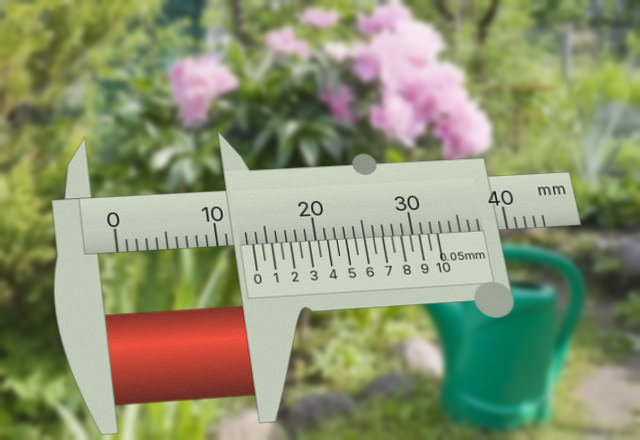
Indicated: 13.6,mm
